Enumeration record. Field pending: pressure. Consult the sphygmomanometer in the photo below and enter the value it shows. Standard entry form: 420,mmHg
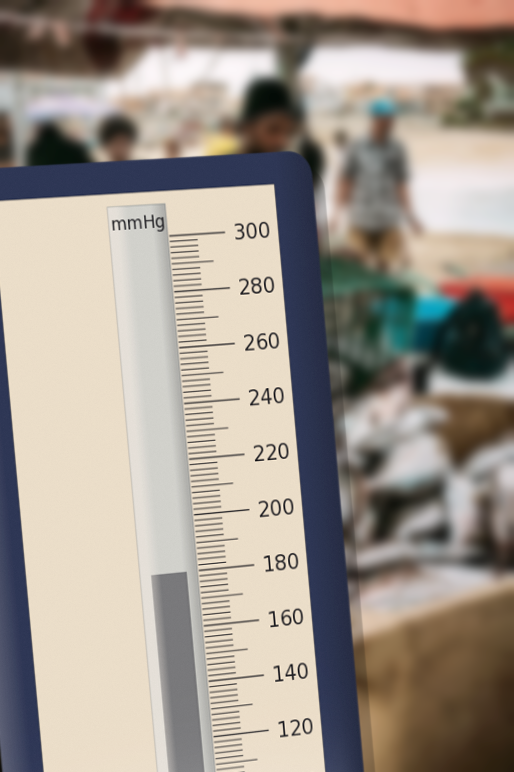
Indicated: 180,mmHg
